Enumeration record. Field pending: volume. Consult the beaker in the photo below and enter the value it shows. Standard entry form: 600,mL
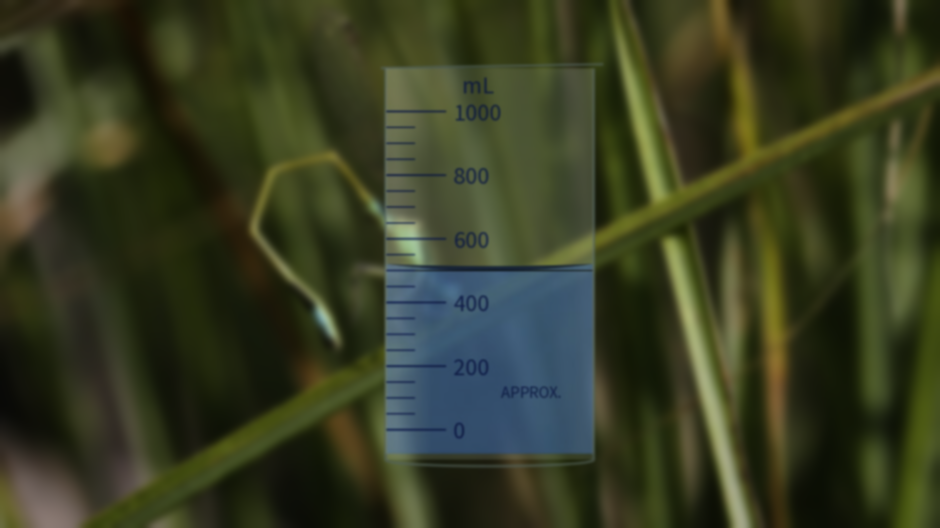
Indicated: 500,mL
